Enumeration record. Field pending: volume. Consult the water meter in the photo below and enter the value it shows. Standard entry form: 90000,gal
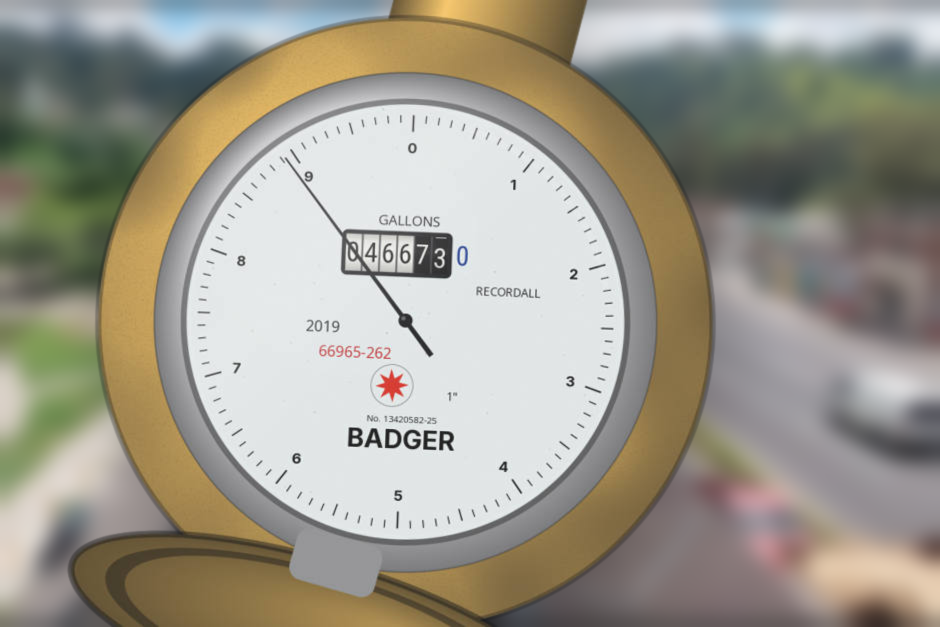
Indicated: 466728.9,gal
